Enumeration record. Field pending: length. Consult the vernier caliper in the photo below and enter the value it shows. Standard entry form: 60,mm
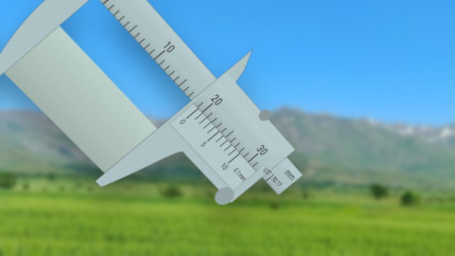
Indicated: 19.2,mm
